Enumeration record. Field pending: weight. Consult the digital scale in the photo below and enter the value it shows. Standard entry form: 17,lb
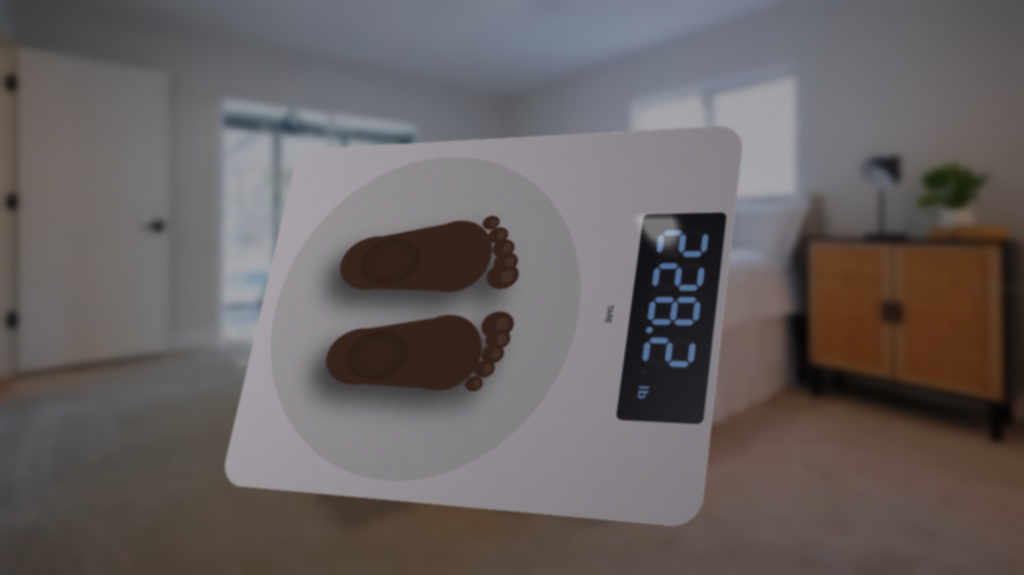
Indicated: 228.2,lb
